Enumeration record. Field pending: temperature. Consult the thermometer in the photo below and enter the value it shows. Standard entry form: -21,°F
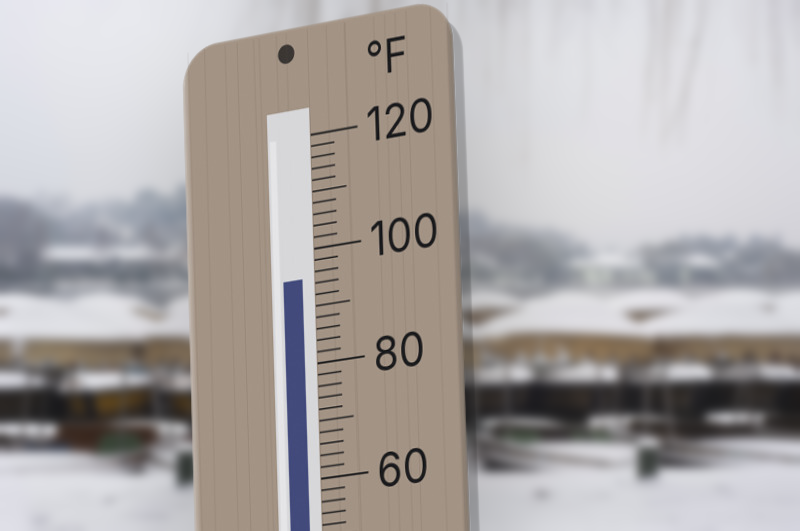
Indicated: 95,°F
